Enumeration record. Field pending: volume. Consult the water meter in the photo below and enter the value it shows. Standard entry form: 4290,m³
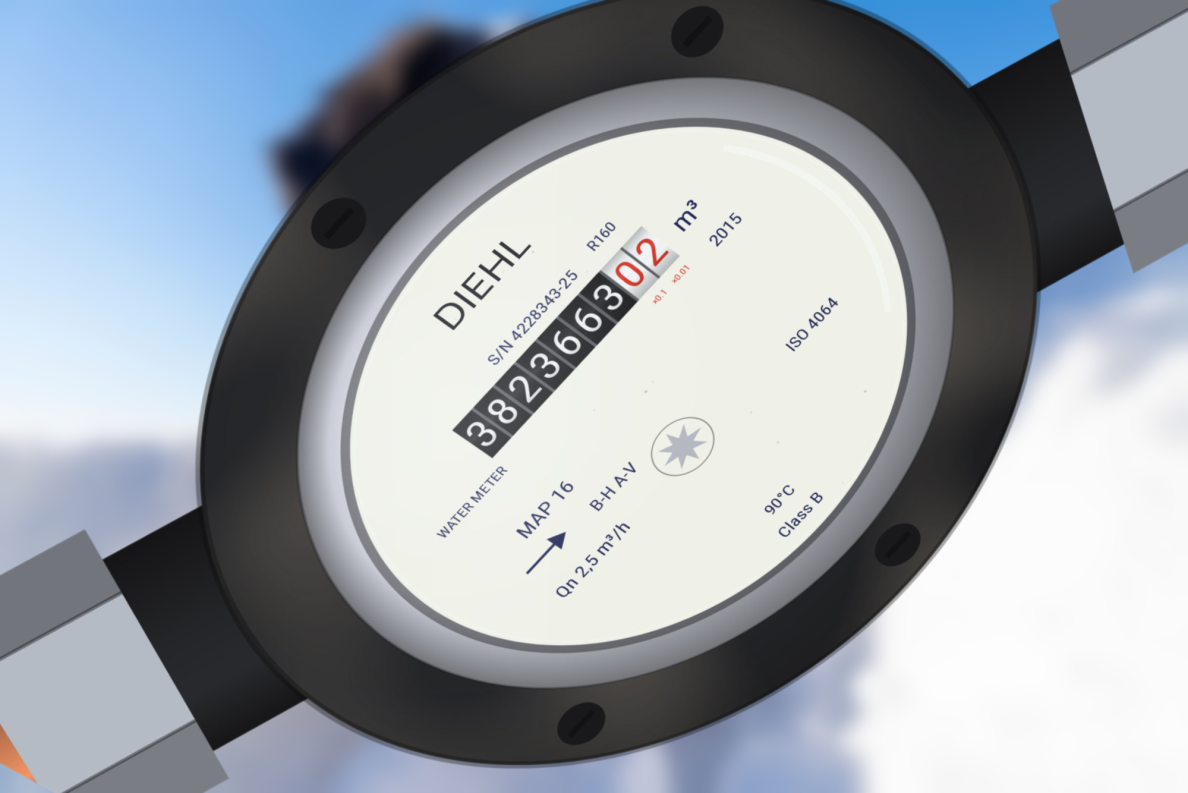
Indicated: 3823663.02,m³
